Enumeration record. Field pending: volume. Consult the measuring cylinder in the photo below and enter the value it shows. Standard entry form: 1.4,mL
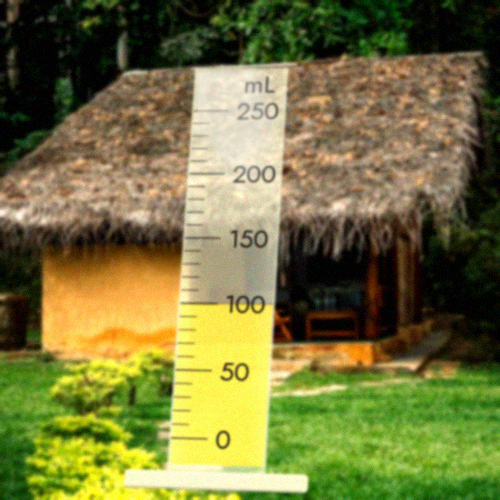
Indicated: 100,mL
